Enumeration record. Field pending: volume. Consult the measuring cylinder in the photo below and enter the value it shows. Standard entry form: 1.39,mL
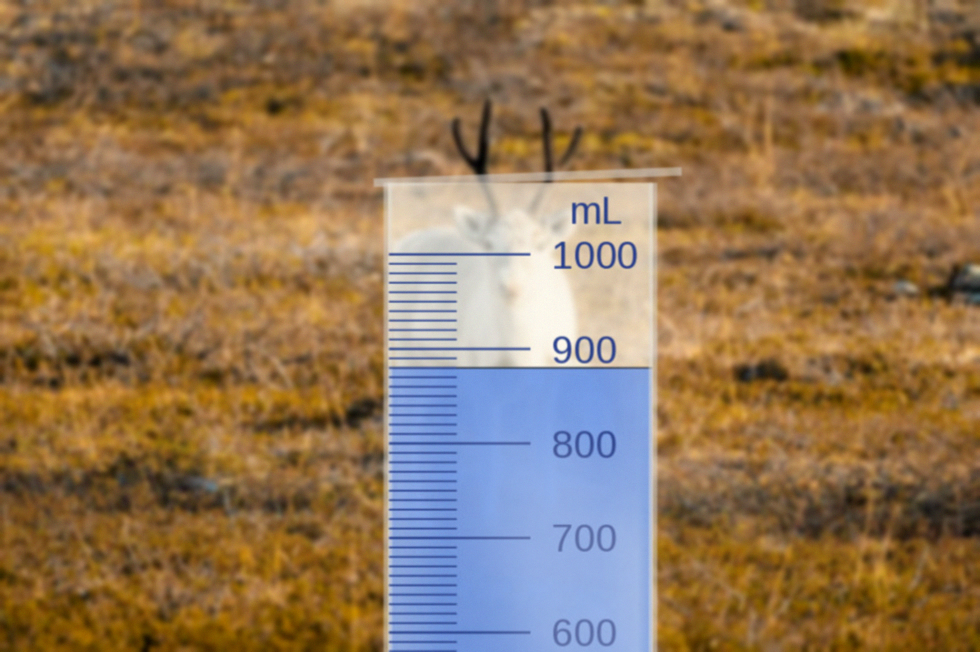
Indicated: 880,mL
